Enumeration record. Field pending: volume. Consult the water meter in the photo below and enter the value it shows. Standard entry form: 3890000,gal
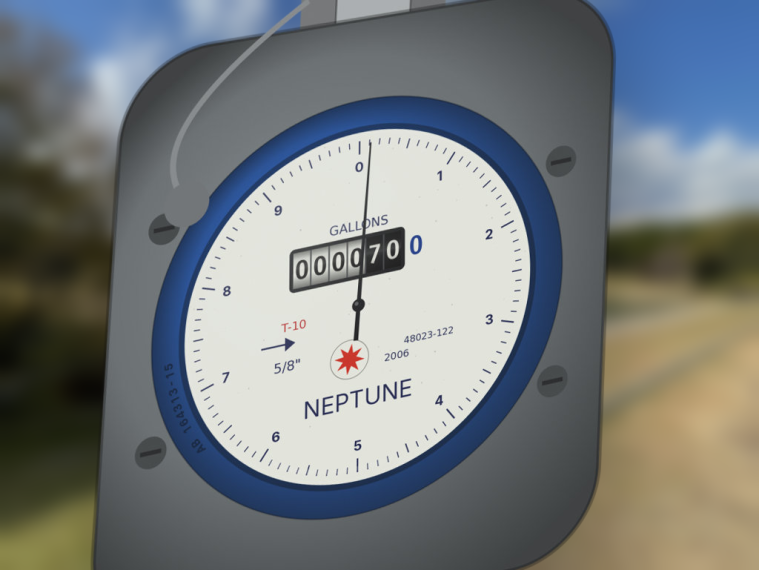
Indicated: 700.1,gal
